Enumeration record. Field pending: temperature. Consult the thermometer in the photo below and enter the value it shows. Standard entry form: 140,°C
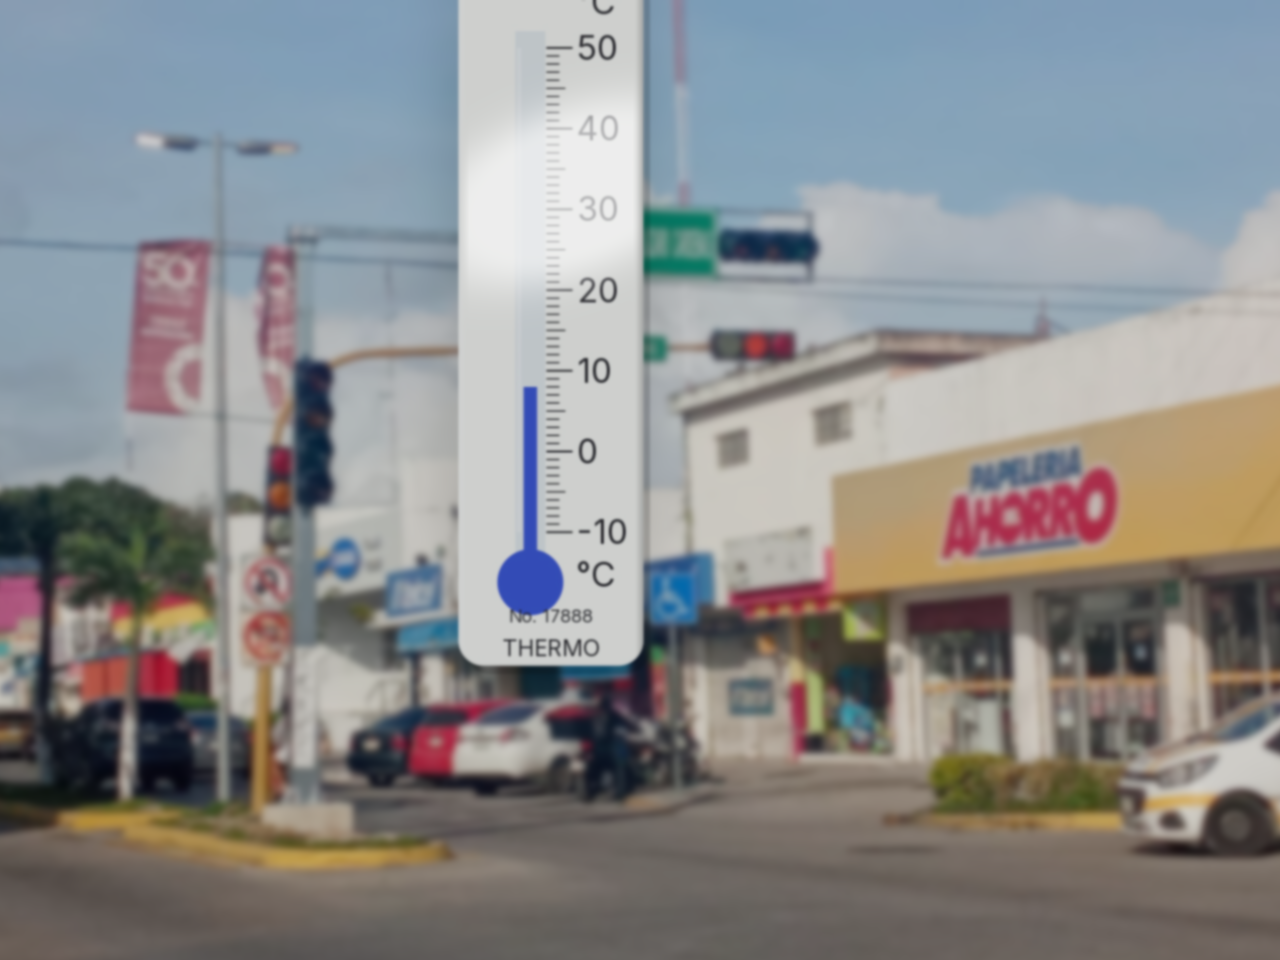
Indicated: 8,°C
